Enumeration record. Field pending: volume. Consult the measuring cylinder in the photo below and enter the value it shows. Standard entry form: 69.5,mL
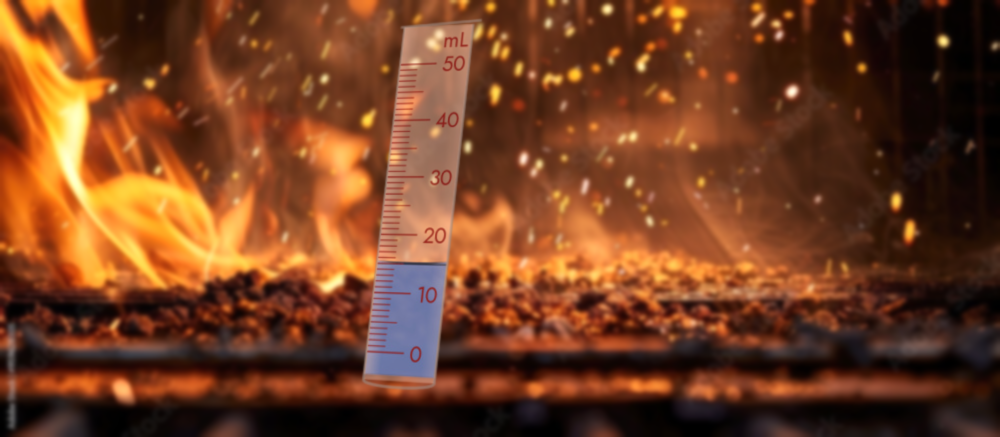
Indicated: 15,mL
